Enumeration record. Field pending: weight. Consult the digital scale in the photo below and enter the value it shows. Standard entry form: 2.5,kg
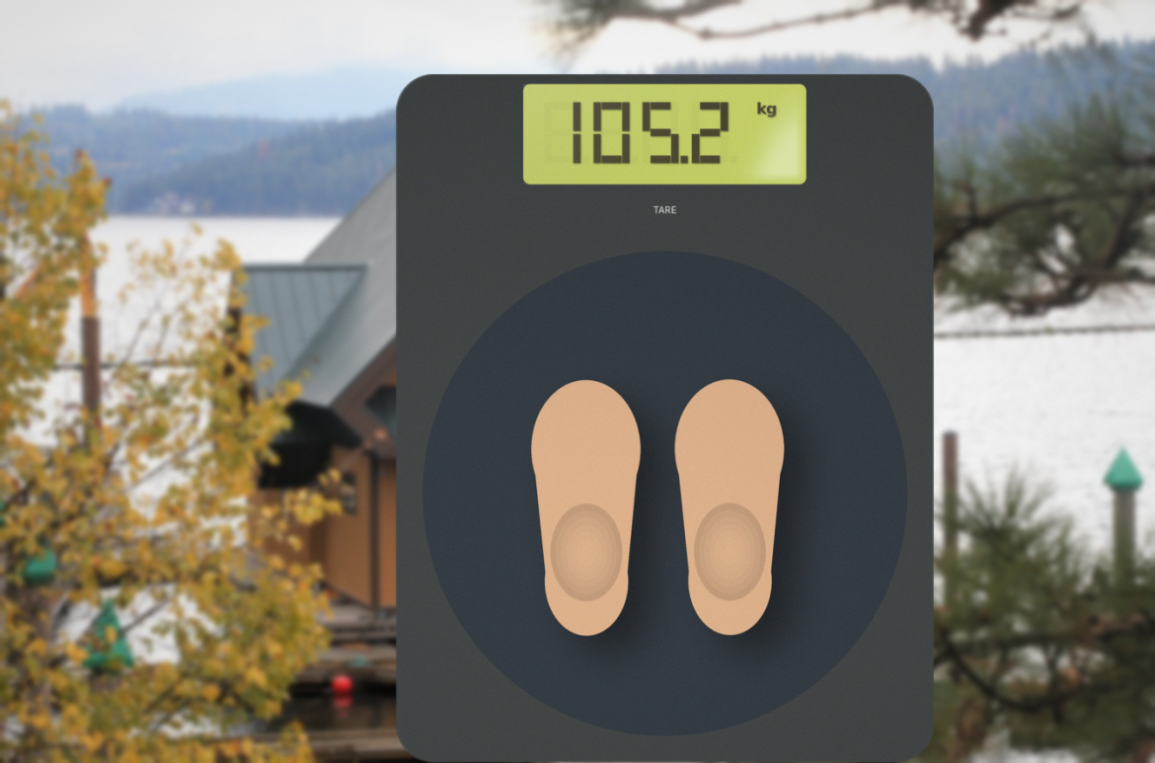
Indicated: 105.2,kg
